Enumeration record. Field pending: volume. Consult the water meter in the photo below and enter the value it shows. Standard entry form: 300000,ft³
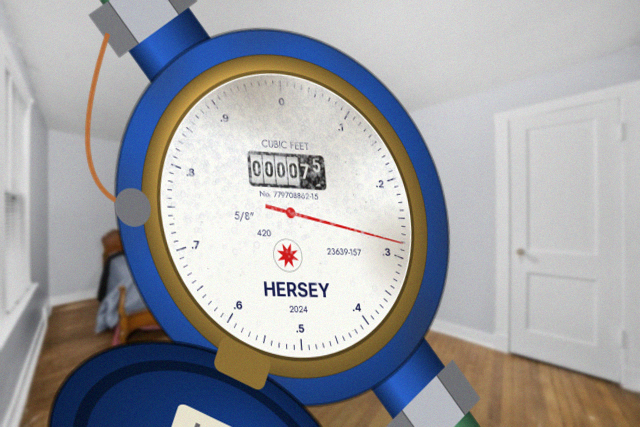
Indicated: 75.28,ft³
